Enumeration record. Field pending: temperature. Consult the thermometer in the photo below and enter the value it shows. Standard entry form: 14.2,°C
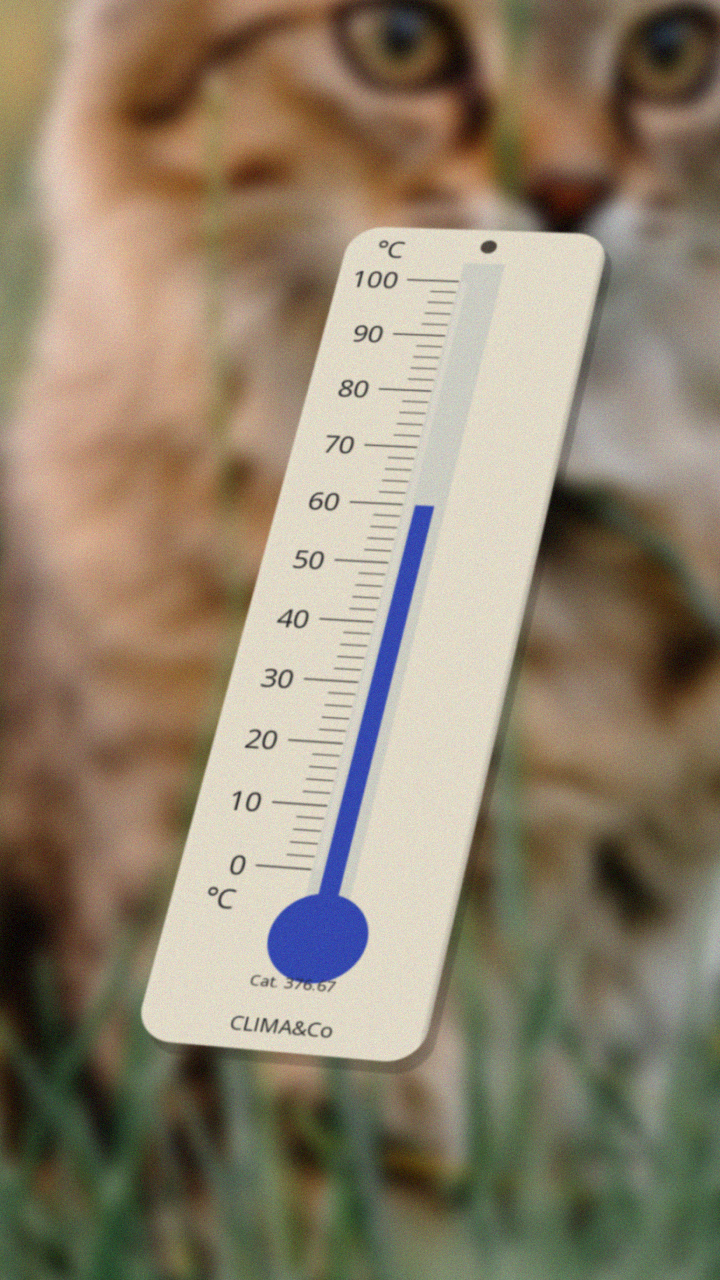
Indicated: 60,°C
